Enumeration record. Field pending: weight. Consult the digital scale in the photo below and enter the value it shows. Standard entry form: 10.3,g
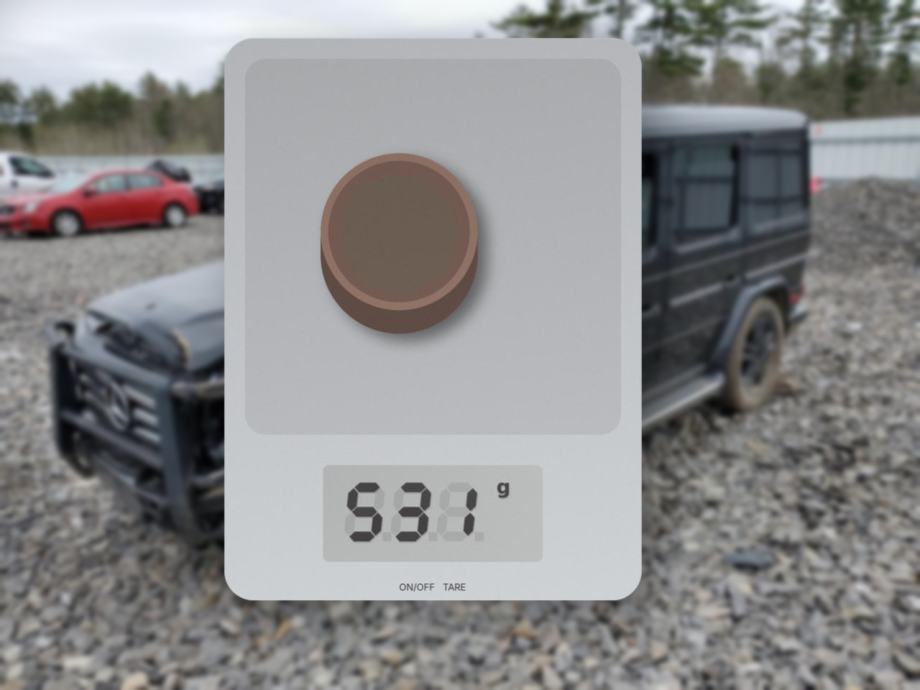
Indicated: 531,g
